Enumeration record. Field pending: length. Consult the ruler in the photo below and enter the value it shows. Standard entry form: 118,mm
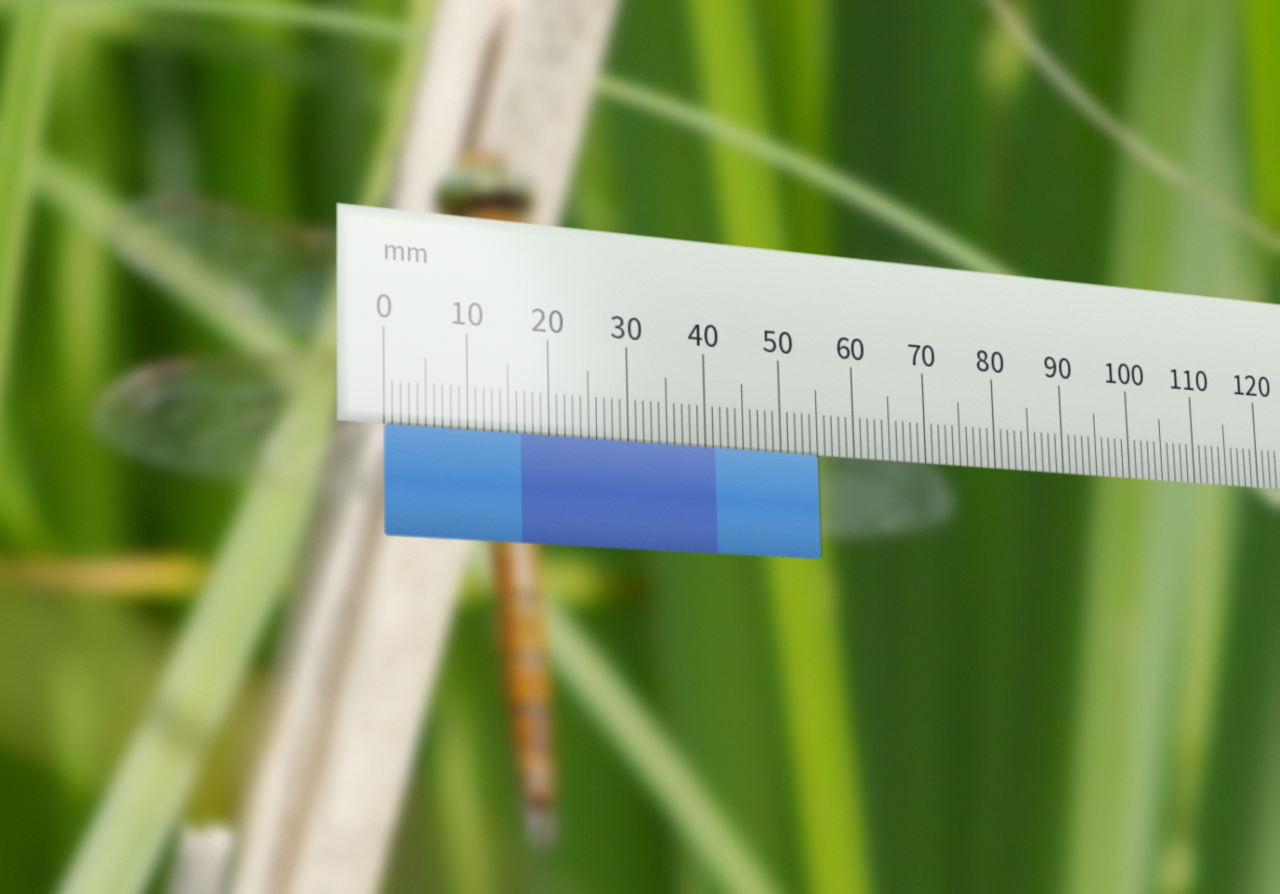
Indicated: 55,mm
